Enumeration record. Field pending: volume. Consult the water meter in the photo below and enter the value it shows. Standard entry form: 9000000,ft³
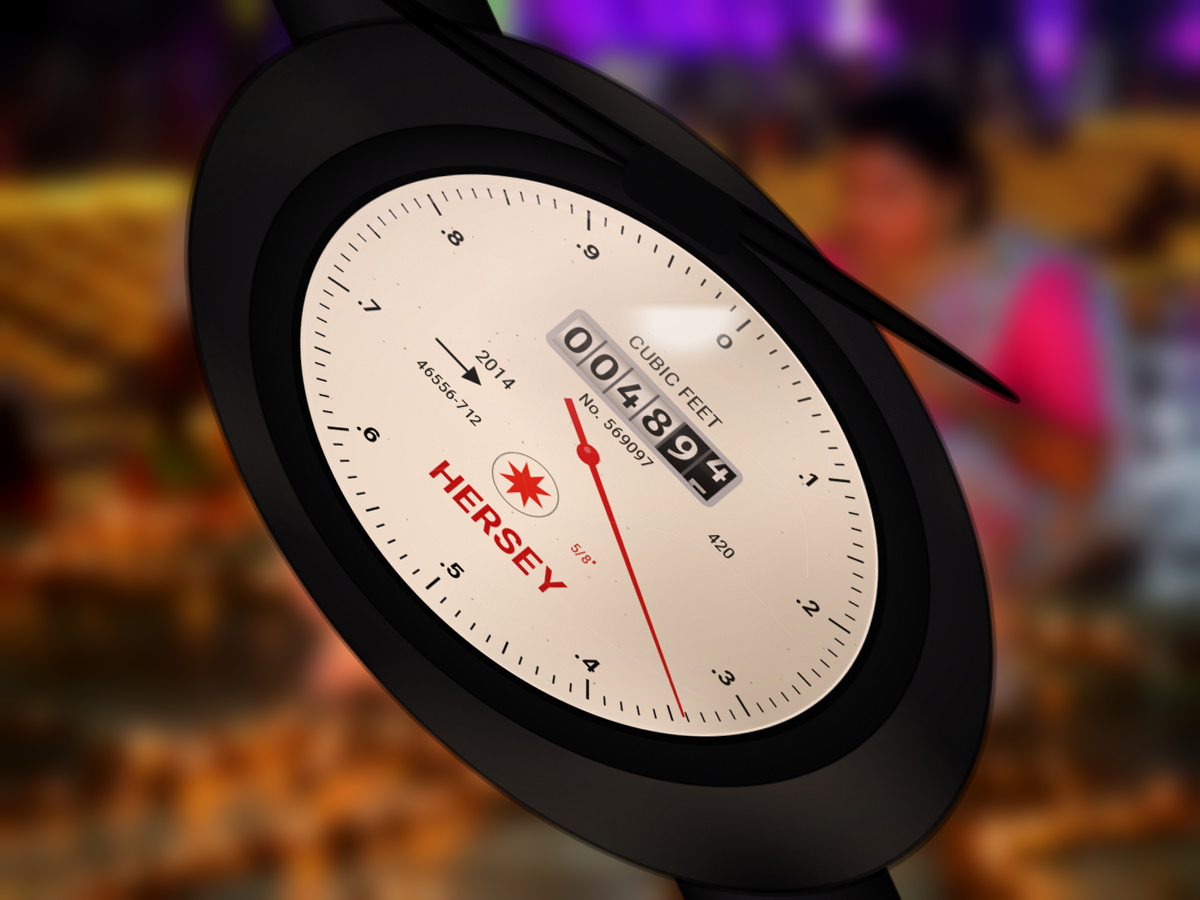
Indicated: 4894.34,ft³
